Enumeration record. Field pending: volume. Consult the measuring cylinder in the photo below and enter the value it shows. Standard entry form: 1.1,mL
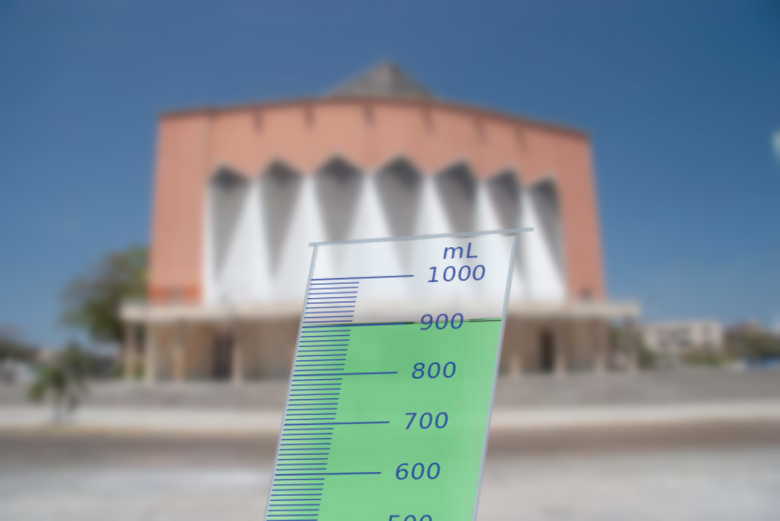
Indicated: 900,mL
